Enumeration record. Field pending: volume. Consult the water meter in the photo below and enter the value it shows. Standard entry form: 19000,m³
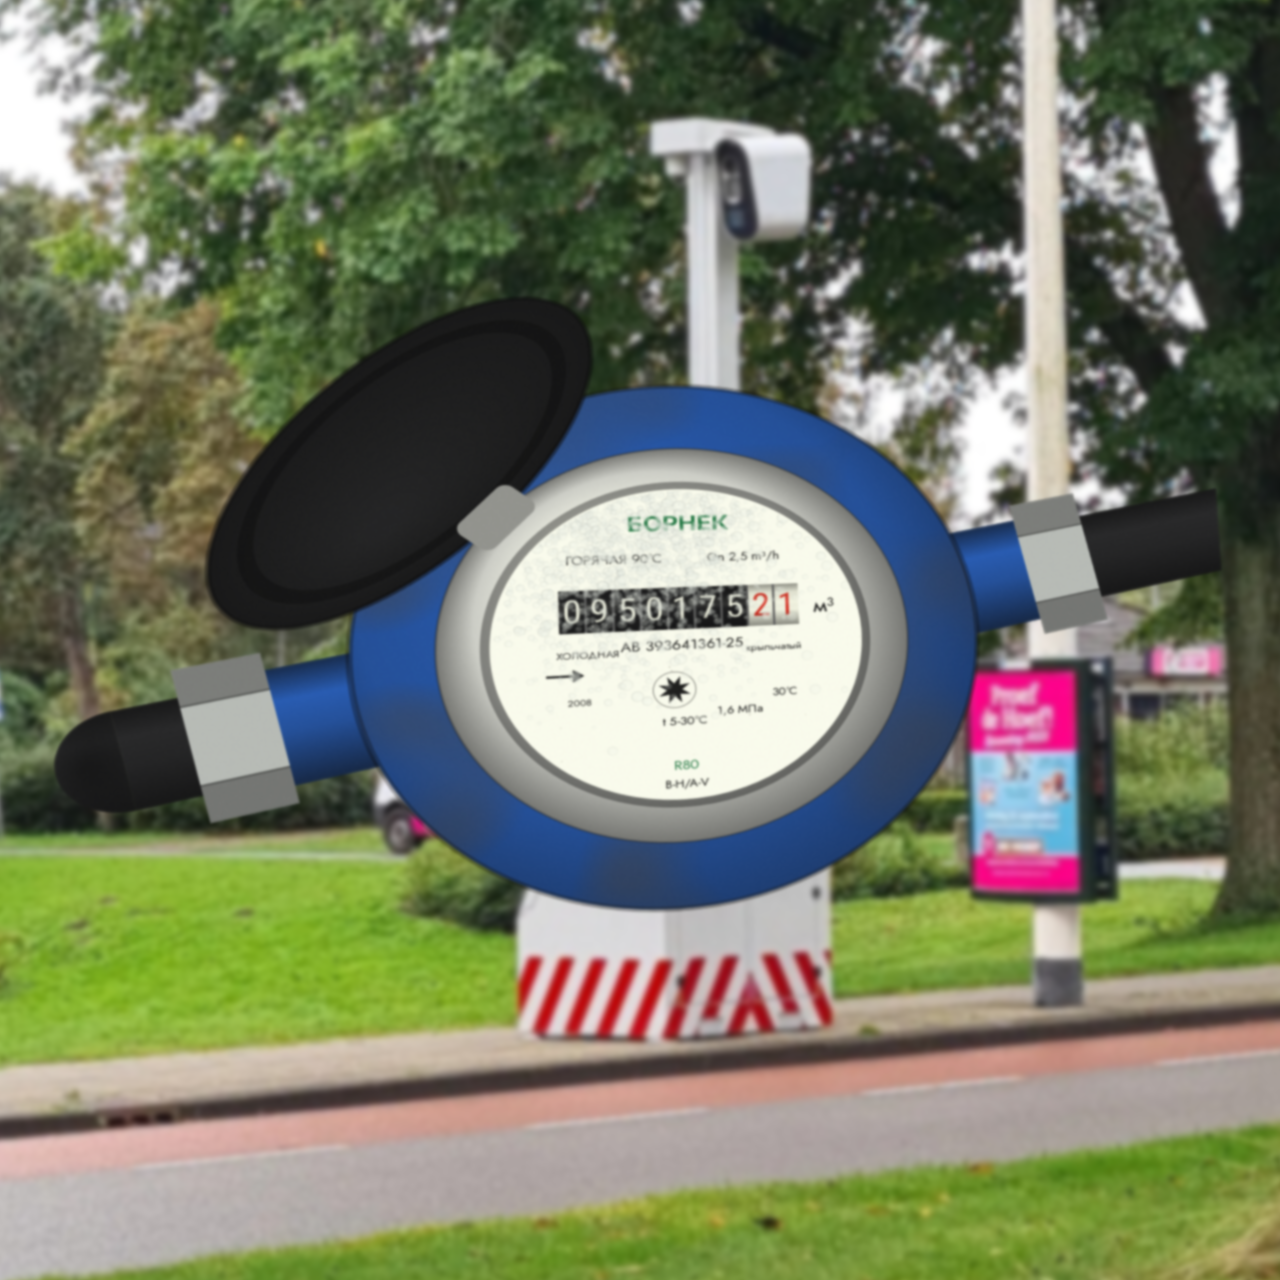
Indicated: 950175.21,m³
